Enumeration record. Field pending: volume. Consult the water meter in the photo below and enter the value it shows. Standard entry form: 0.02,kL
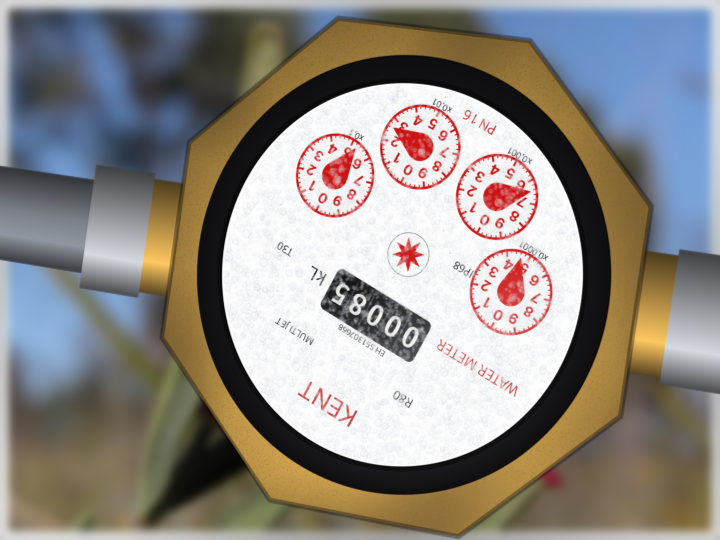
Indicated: 85.5264,kL
